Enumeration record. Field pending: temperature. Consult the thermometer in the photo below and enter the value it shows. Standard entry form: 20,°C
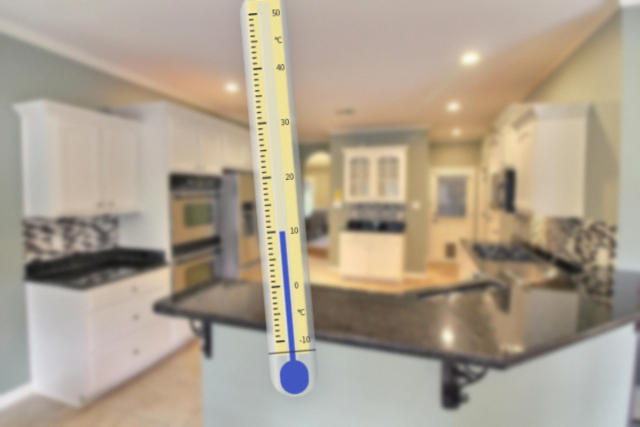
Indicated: 10,°C
